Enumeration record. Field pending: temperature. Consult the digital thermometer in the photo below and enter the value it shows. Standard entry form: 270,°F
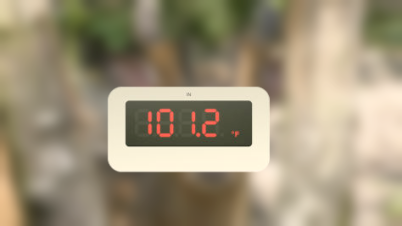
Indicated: 101.2,°F
